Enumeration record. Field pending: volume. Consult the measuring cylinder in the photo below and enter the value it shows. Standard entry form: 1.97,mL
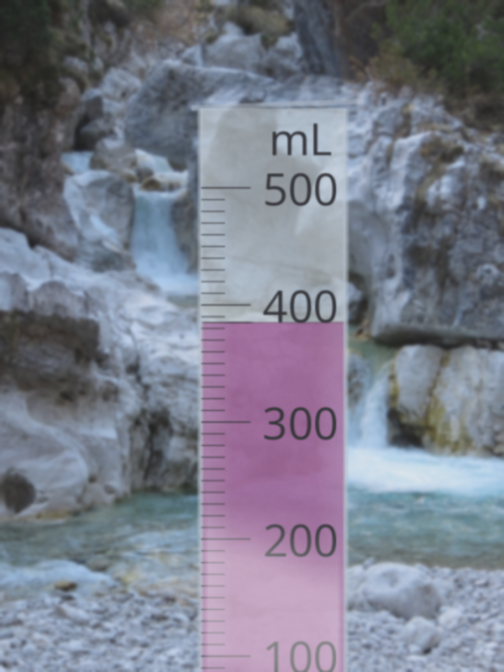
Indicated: 385,mL
